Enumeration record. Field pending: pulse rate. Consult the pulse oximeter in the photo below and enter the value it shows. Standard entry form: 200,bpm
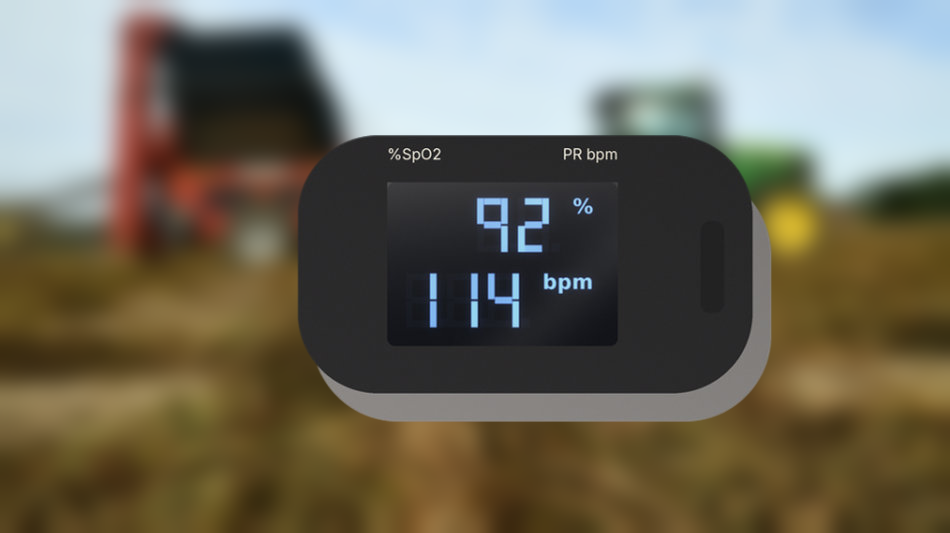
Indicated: 114,bpm
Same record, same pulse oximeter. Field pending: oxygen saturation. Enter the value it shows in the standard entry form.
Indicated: 92,%
